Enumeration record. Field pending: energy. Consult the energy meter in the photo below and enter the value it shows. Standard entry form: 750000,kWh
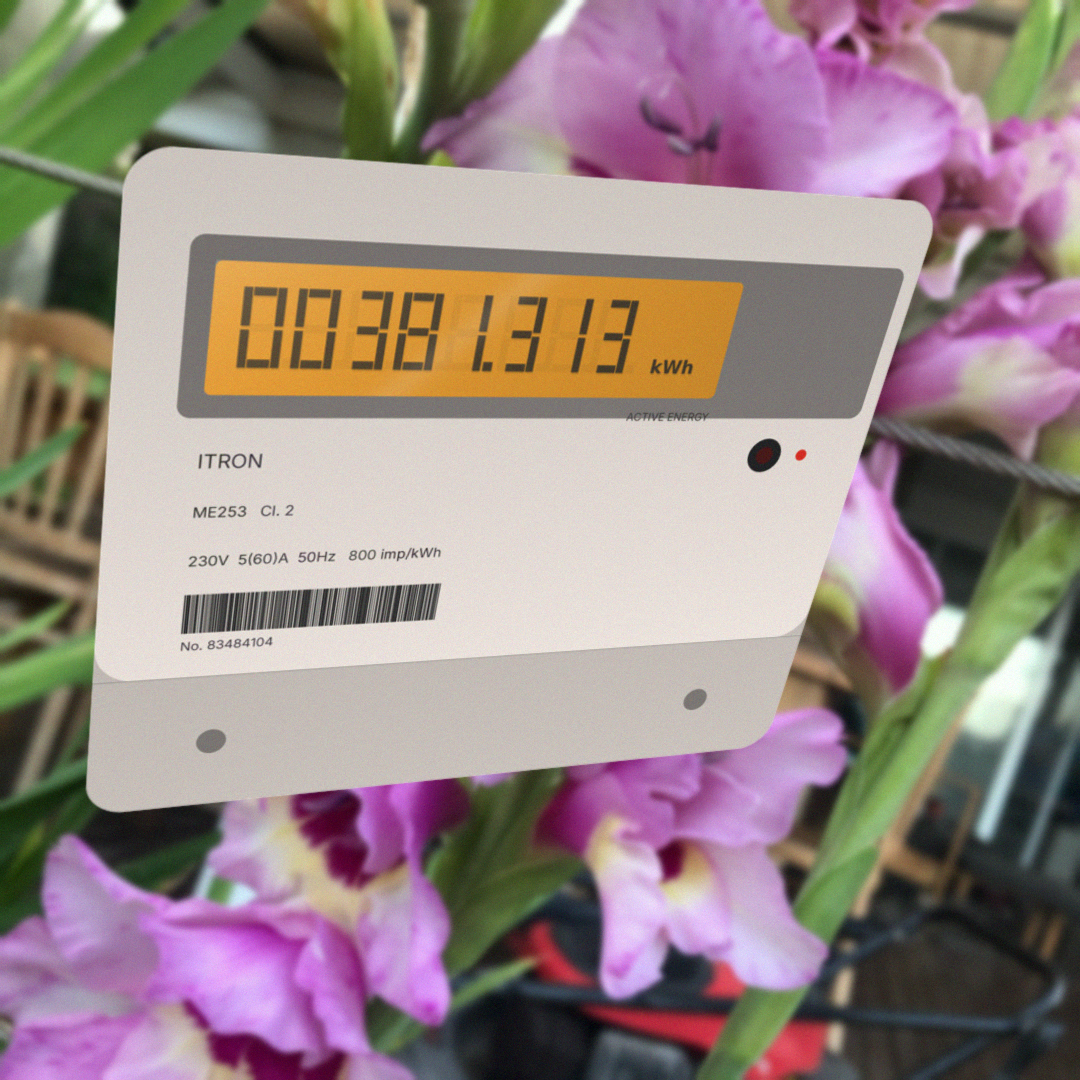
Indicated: 381.313,kWh
